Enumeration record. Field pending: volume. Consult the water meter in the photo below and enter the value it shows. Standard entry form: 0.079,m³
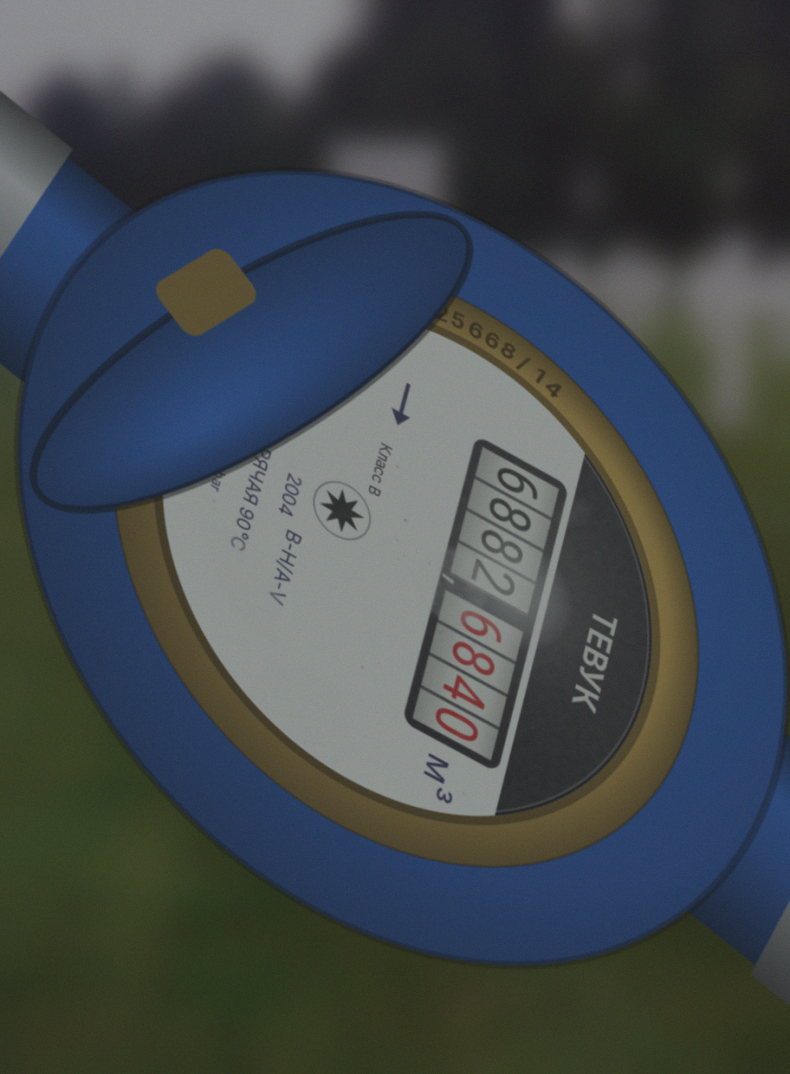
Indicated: 6882.6840,m³
